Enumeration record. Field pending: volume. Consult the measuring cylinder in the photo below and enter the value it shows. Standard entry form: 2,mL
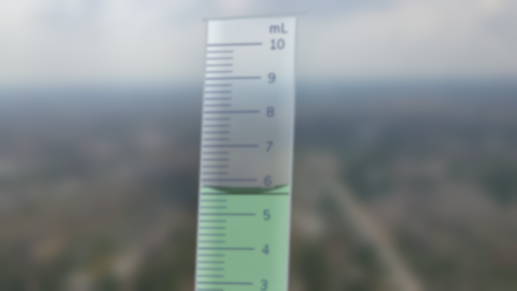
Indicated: 5.6,mL
